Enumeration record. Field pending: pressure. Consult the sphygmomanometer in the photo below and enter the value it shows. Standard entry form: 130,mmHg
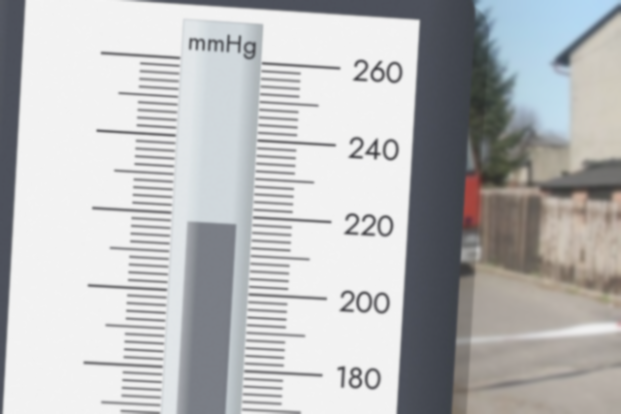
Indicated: 218,mmHg
